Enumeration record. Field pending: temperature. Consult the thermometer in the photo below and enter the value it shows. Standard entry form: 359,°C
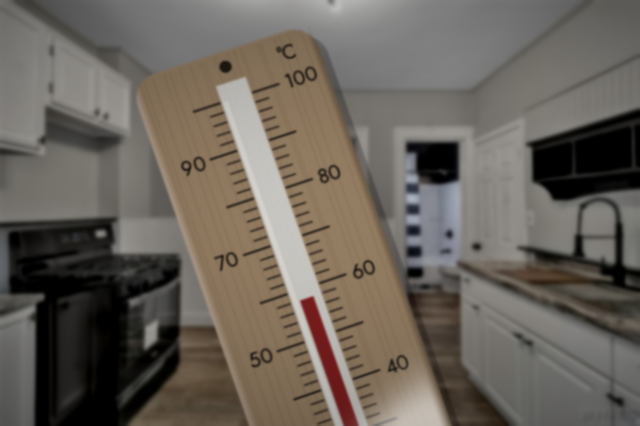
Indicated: 58,°C
